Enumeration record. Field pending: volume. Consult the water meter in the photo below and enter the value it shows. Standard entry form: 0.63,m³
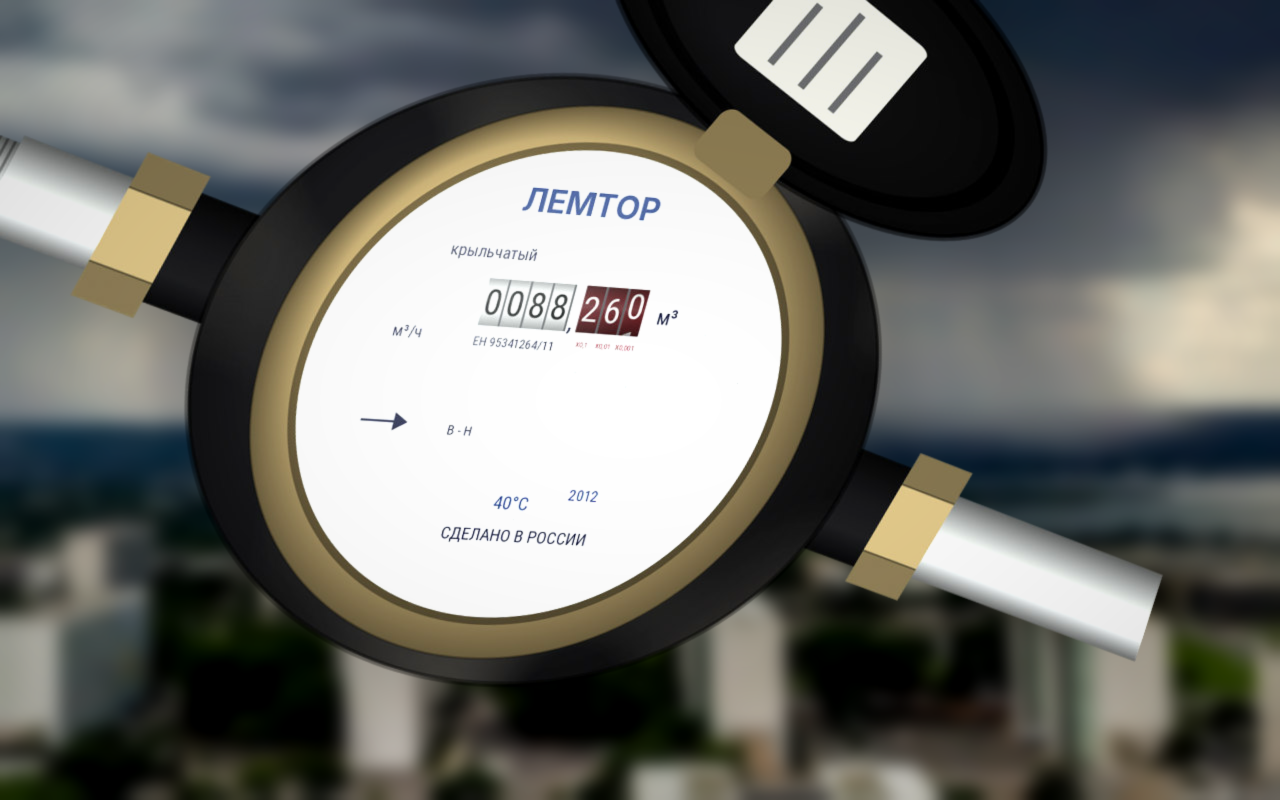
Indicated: 88.260,m³
